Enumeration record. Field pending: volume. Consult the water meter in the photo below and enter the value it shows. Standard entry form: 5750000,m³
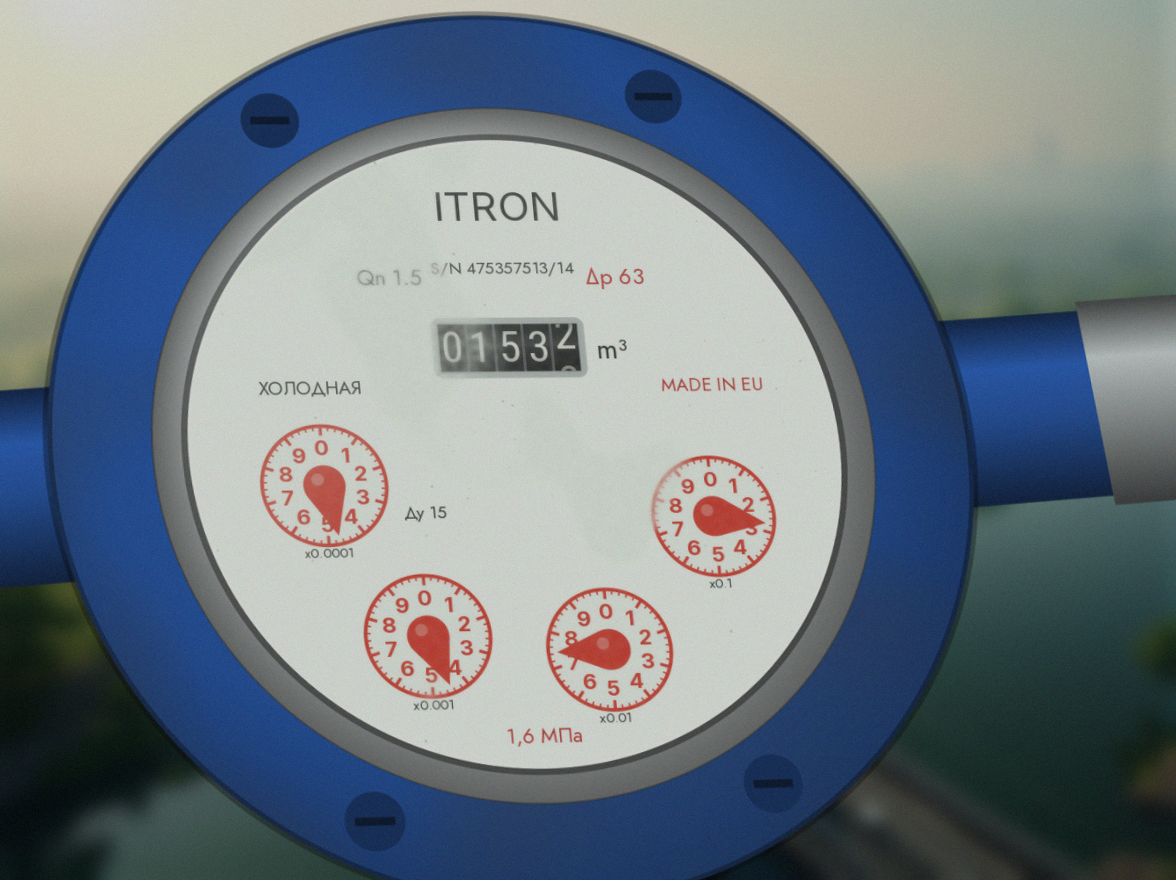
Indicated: 1532.2744,m³
